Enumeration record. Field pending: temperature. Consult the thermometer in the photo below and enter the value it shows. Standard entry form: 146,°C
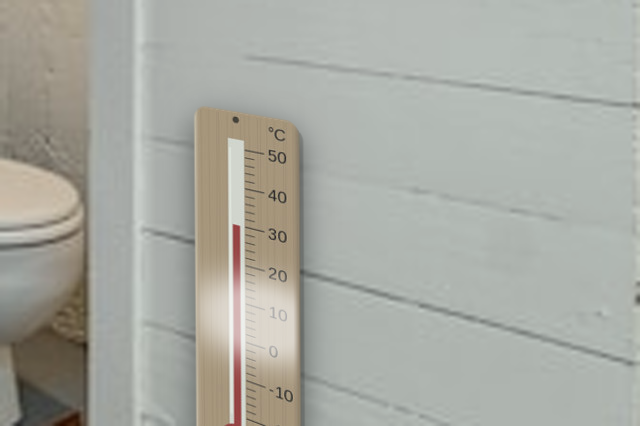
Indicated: 30,°C
